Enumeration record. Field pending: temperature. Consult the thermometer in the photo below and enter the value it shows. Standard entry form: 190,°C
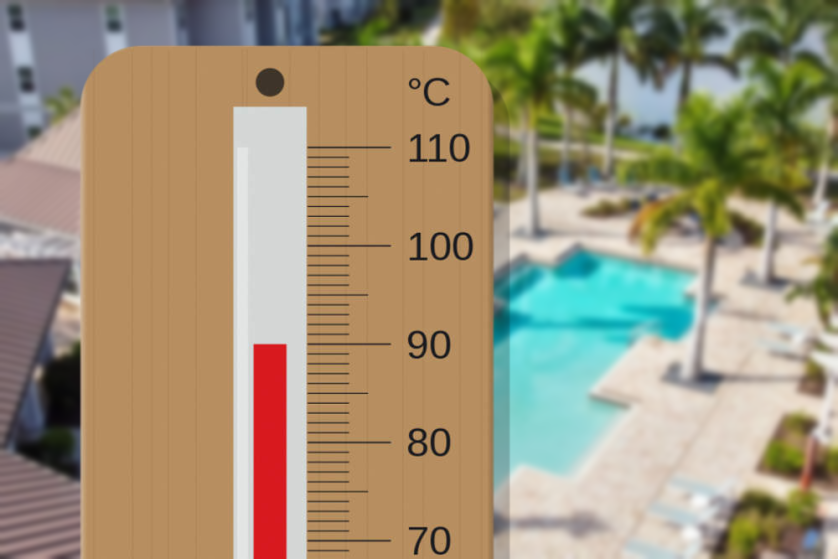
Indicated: 90,°C
